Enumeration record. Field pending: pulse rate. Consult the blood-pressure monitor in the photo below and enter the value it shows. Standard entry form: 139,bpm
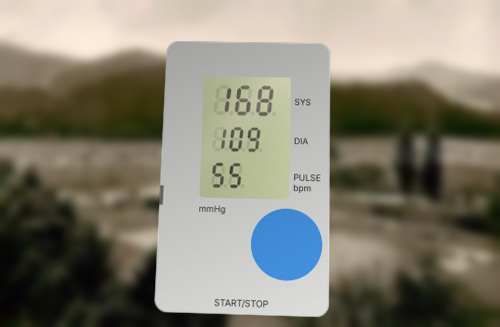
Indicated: 55,bpm
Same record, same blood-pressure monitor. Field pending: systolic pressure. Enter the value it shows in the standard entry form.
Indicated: 168,mmHg
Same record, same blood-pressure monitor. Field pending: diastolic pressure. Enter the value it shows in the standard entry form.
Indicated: 109,mmHg
